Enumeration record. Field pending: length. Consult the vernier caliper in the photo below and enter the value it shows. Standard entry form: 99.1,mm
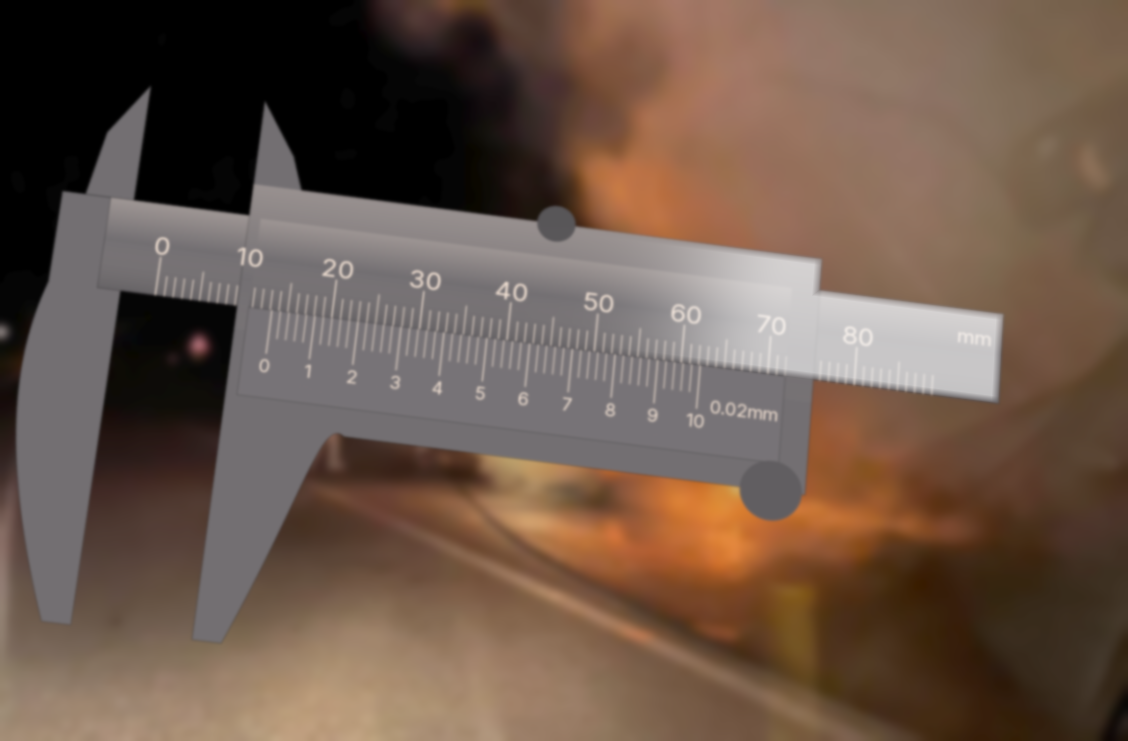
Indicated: 13.2,mm
